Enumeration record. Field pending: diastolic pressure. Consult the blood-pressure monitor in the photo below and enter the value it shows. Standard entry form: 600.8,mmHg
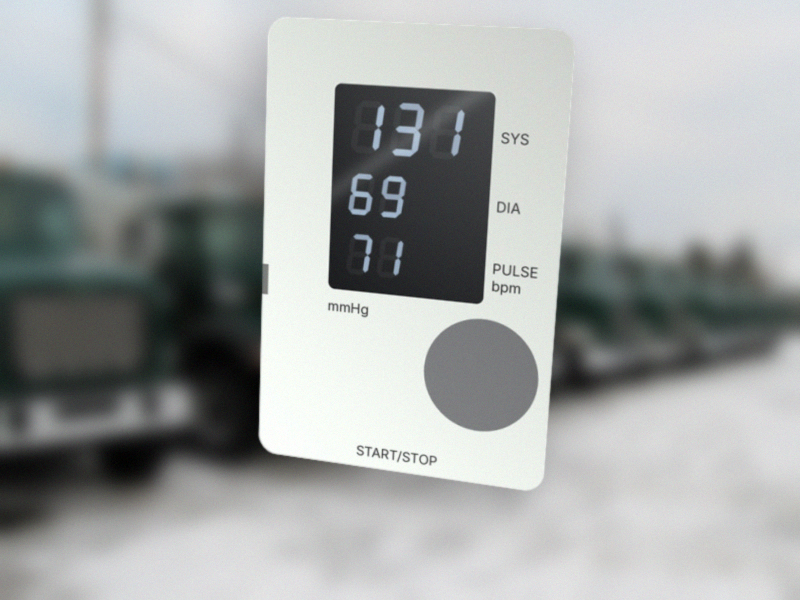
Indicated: 69,mmHg
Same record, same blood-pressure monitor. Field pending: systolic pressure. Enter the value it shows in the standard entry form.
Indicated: 131,mmHg
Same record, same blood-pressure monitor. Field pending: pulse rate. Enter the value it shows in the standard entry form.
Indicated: 71,bpm
